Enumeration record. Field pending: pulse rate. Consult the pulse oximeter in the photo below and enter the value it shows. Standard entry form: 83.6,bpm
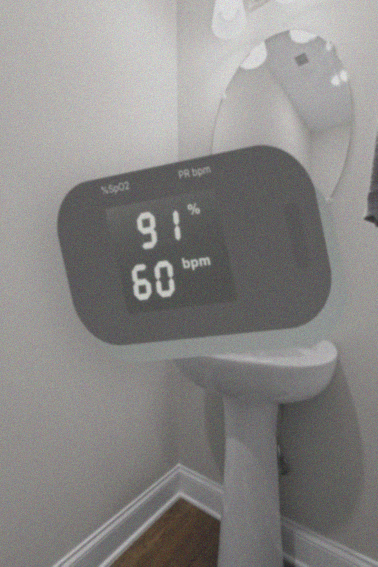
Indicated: 60,bpm
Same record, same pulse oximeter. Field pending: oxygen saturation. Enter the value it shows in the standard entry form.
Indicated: 91,%
